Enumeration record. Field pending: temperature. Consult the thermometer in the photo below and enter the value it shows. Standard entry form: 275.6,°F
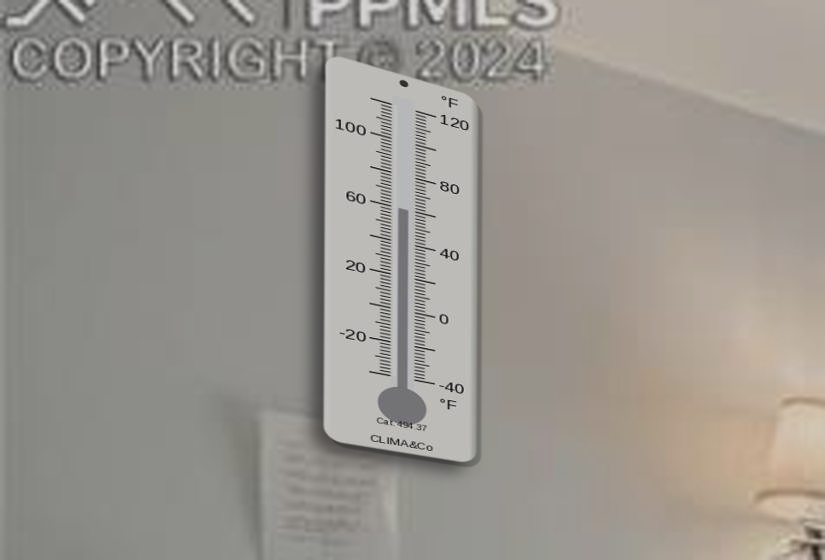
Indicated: 60,°F
